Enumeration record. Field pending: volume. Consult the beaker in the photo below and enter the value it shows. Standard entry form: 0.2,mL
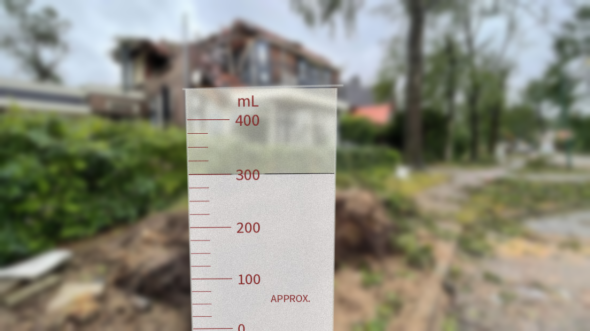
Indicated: 300,mL
